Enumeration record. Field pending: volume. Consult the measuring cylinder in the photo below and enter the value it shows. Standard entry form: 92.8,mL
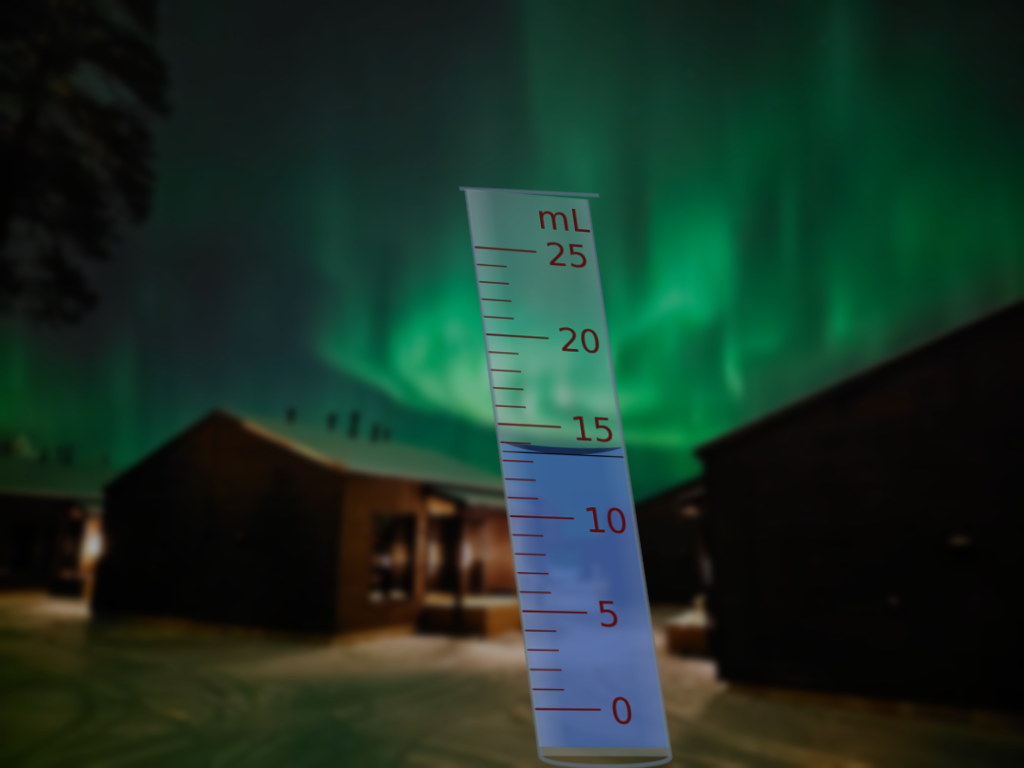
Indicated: 13.5,mL
